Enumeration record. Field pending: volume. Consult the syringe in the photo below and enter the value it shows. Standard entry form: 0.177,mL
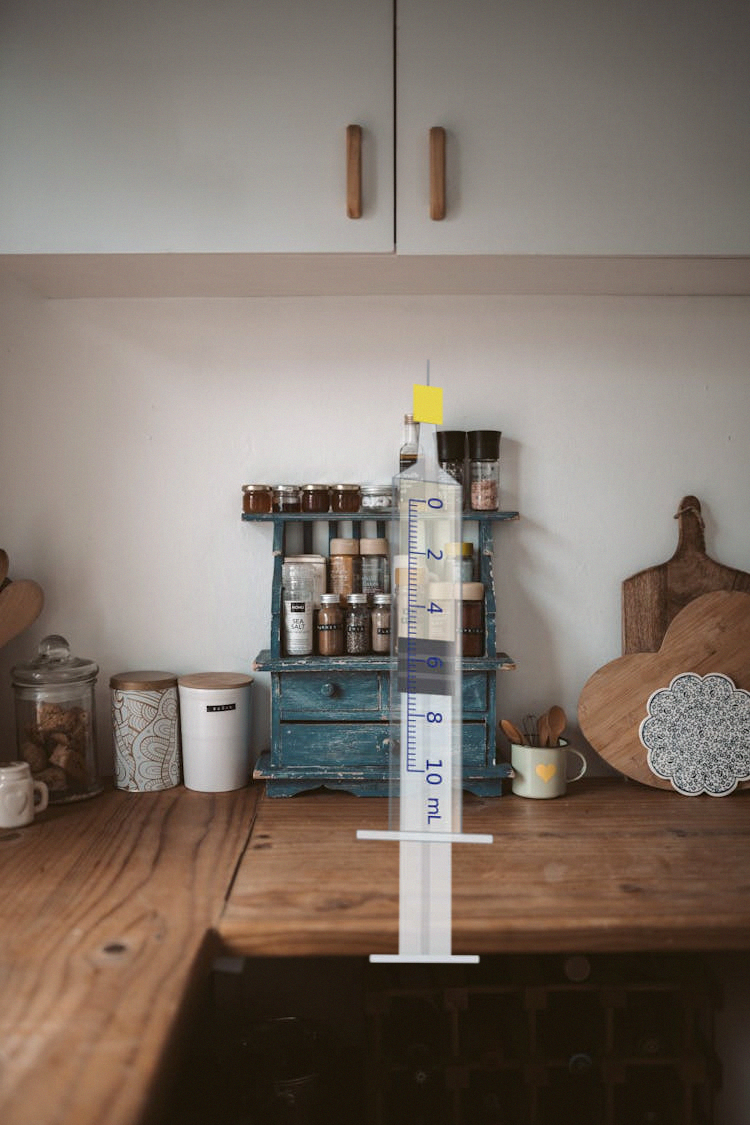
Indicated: 5.2,mL
